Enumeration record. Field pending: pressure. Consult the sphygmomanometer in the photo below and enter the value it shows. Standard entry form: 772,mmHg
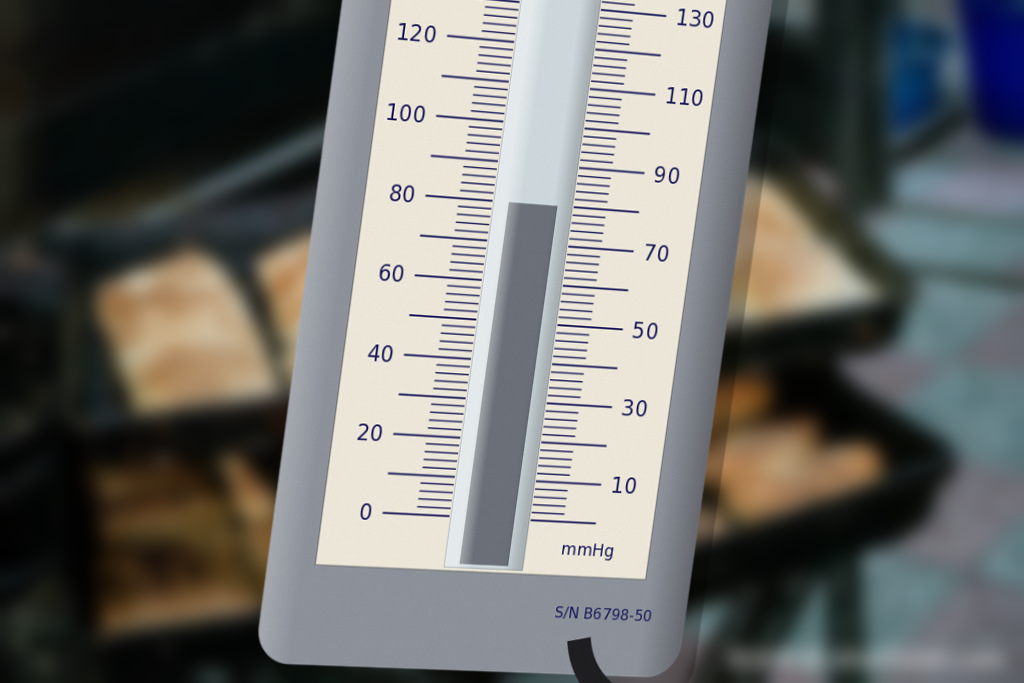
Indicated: 80,mmHg
